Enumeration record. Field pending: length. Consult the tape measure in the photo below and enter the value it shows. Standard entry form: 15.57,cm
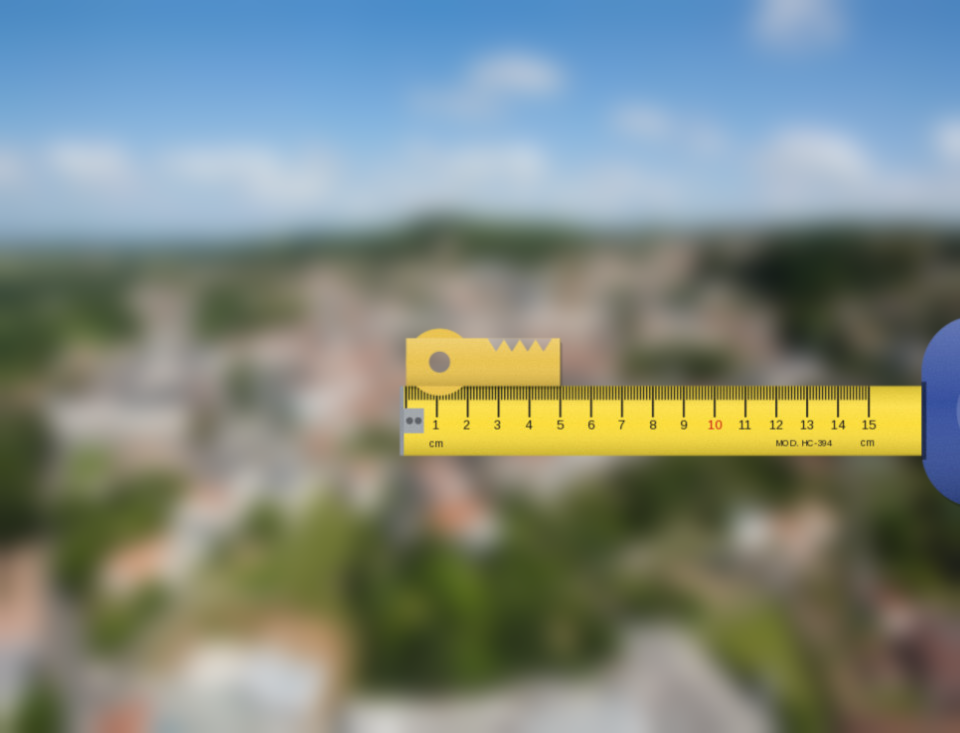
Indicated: 5,cm
